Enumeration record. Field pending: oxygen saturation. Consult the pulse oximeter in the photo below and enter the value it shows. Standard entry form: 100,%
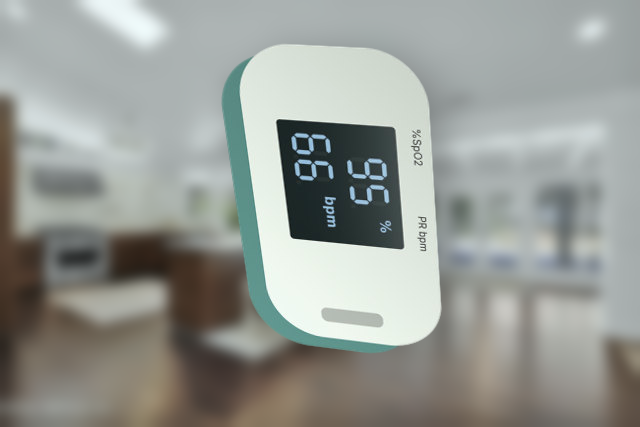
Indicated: 95,%
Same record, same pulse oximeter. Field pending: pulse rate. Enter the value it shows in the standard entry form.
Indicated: 66,bpm
